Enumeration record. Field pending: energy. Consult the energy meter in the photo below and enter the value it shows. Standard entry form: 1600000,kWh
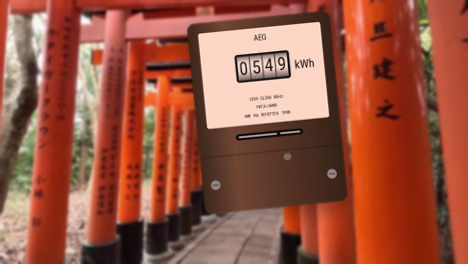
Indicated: 549,kWh
